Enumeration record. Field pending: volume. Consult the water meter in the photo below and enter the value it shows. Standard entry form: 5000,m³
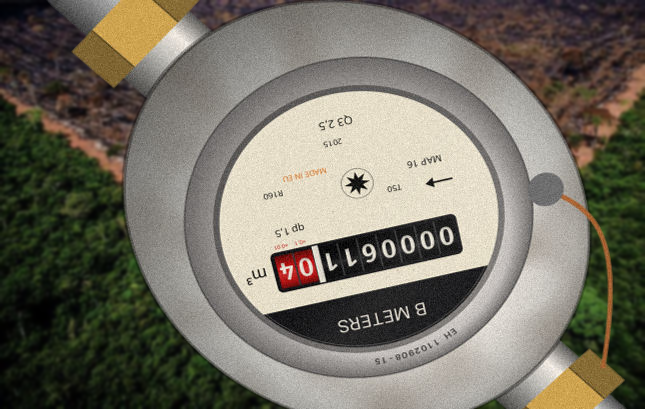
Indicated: 611.04,m³
